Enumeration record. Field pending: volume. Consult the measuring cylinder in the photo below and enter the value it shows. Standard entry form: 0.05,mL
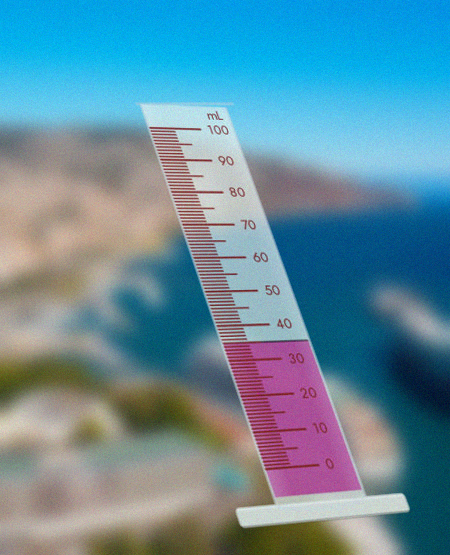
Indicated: 35,mL
